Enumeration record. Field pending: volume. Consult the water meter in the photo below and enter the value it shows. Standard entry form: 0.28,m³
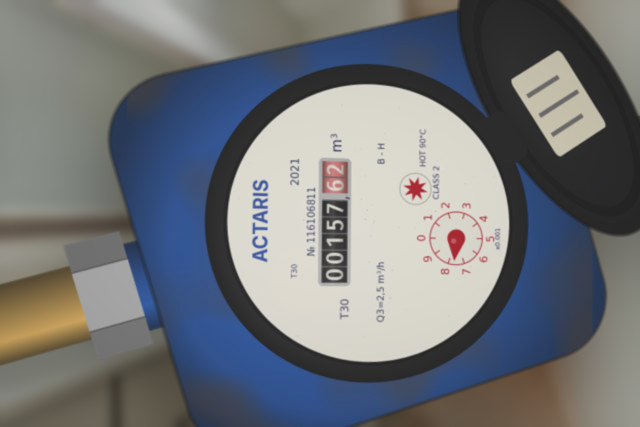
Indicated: 157.627,m³
